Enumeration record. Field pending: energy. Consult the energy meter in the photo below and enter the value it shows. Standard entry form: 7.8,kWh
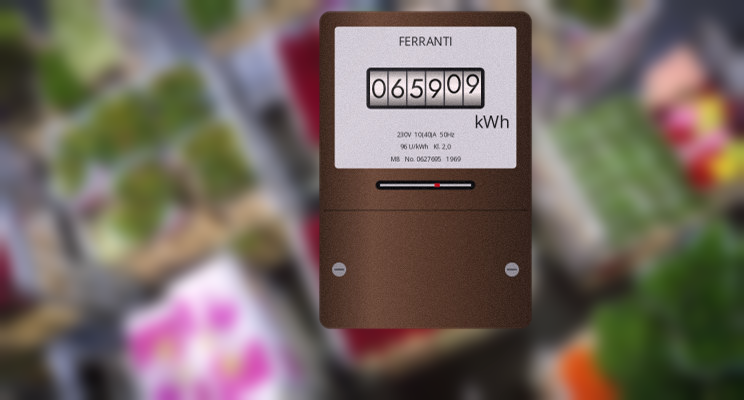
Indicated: 65909,kWh
